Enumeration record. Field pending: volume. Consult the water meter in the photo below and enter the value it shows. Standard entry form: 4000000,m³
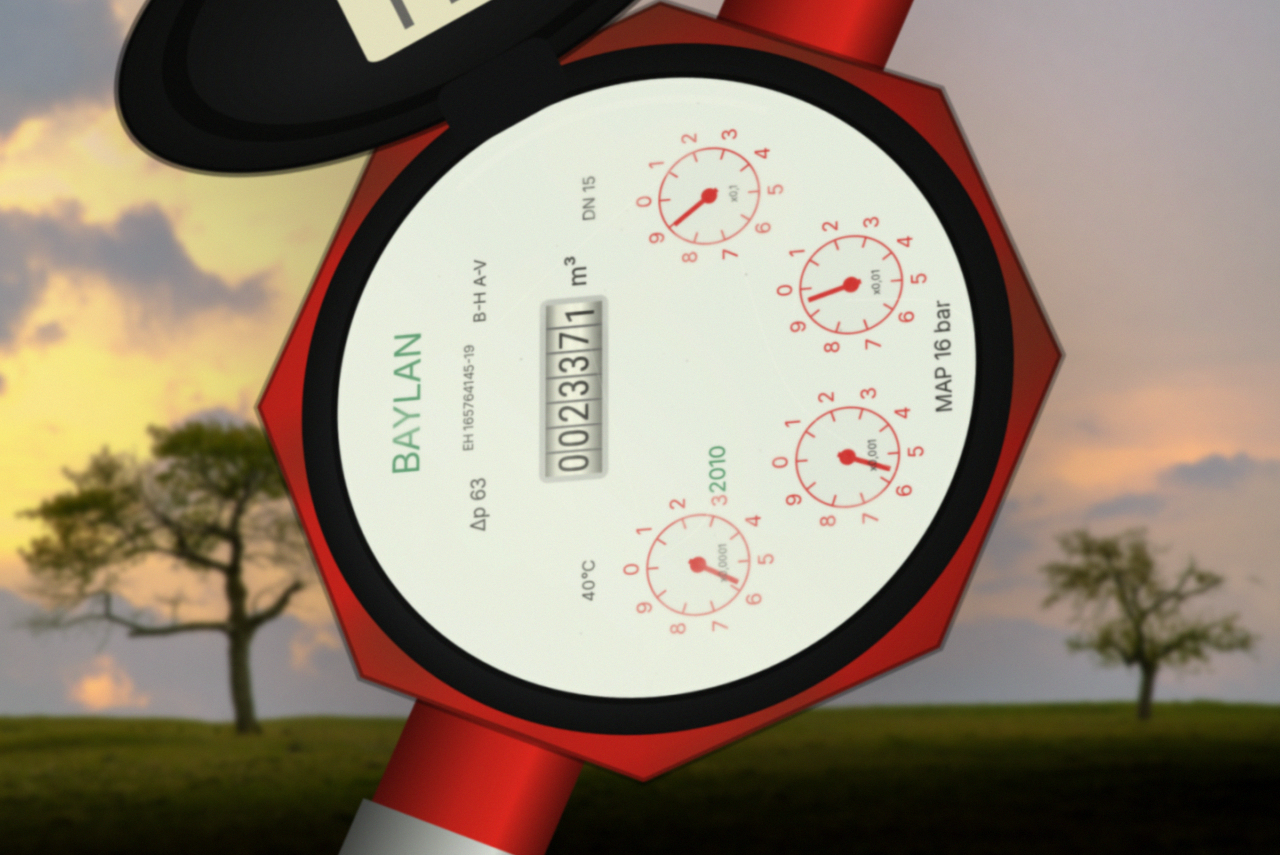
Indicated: 23370.8955,m³
